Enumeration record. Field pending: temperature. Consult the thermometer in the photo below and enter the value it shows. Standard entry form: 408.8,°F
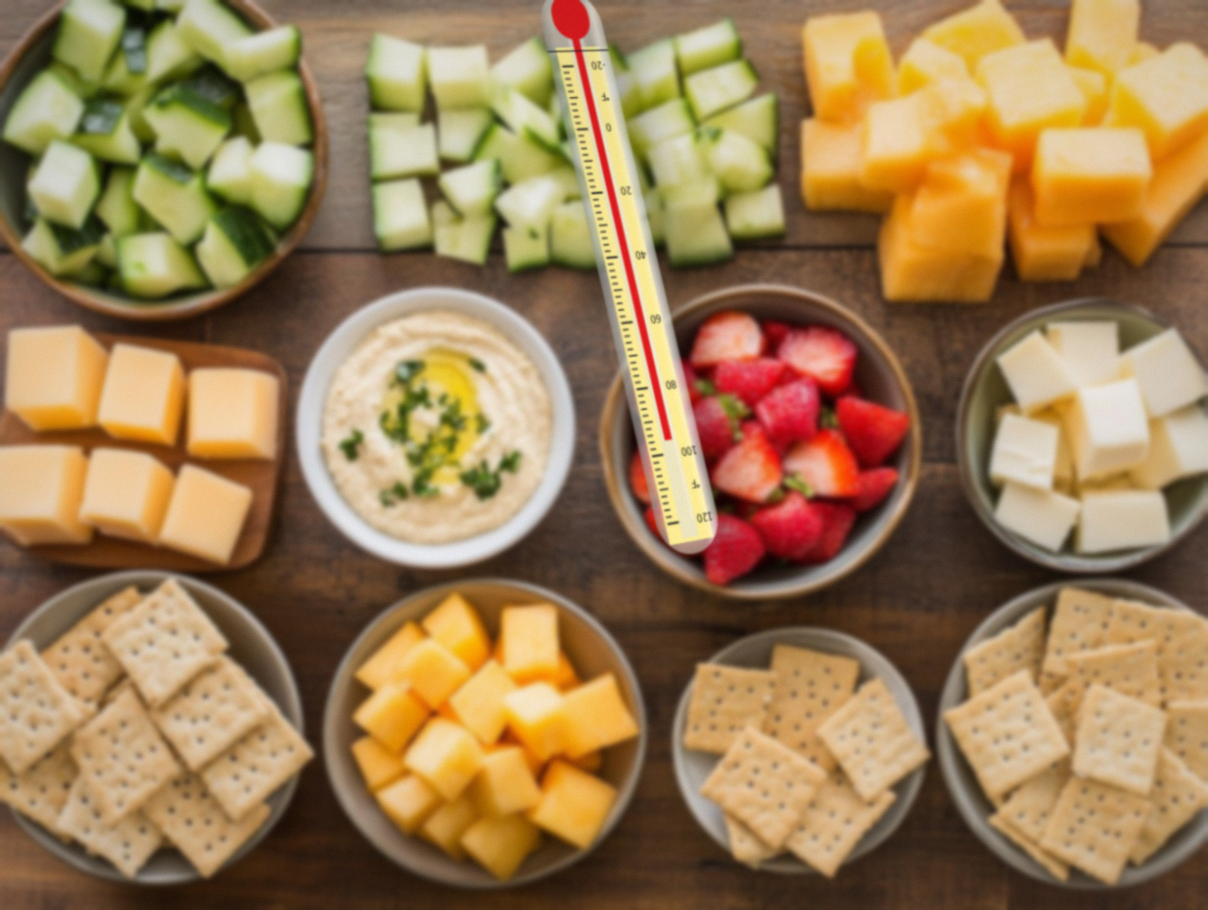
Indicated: 96,°F
